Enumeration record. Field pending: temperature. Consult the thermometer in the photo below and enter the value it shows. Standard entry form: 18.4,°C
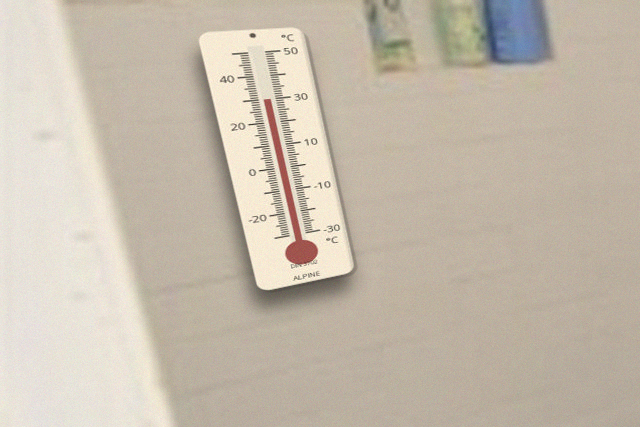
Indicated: 30,°C
